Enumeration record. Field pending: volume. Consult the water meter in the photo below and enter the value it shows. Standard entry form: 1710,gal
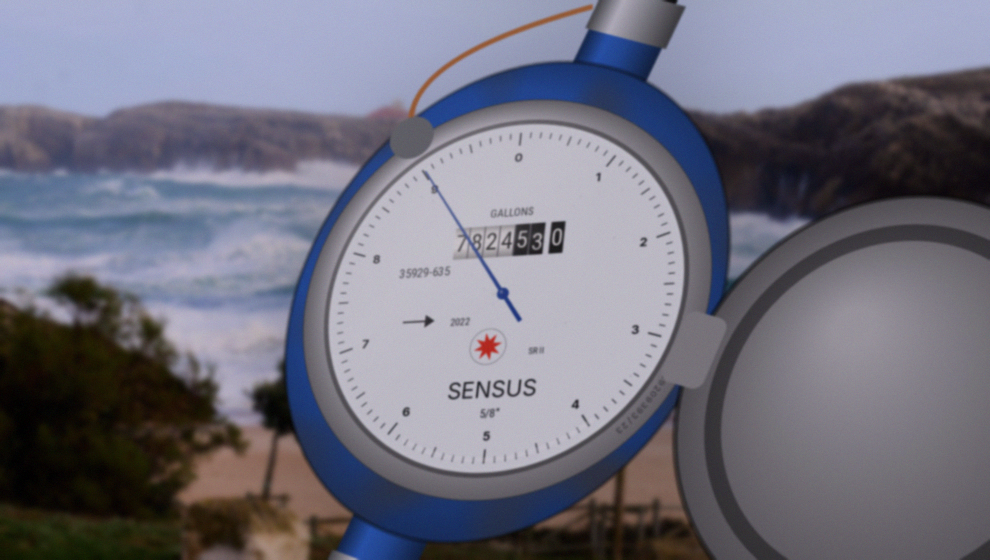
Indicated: 7824529.0,gal
